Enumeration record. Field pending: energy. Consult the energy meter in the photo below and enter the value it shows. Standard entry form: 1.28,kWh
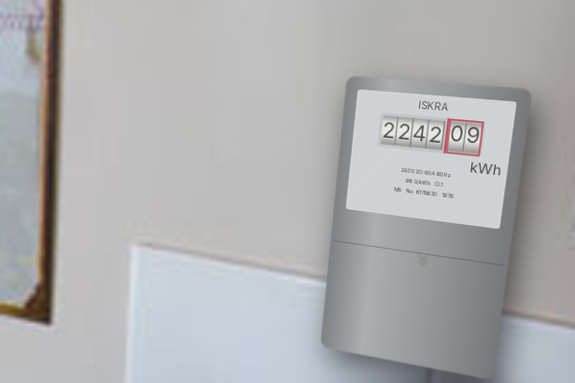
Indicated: 2242.09,kWh
